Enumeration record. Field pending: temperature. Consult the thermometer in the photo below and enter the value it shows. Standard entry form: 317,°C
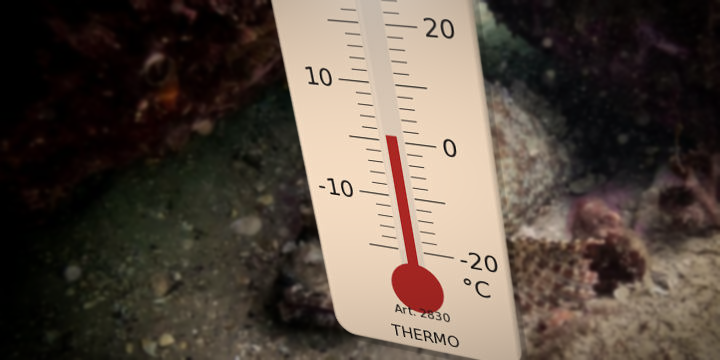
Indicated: 1,°C
